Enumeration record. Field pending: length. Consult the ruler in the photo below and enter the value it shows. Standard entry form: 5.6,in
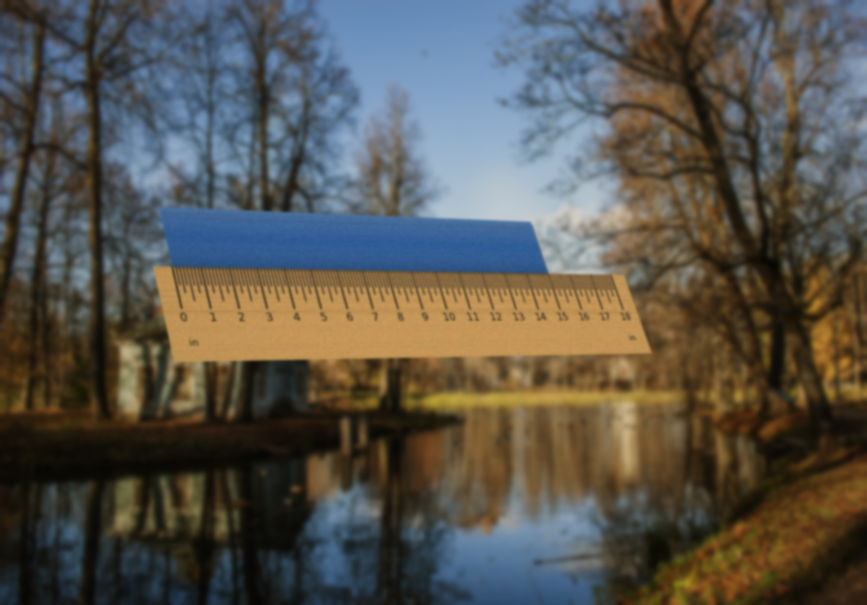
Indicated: 15,in
